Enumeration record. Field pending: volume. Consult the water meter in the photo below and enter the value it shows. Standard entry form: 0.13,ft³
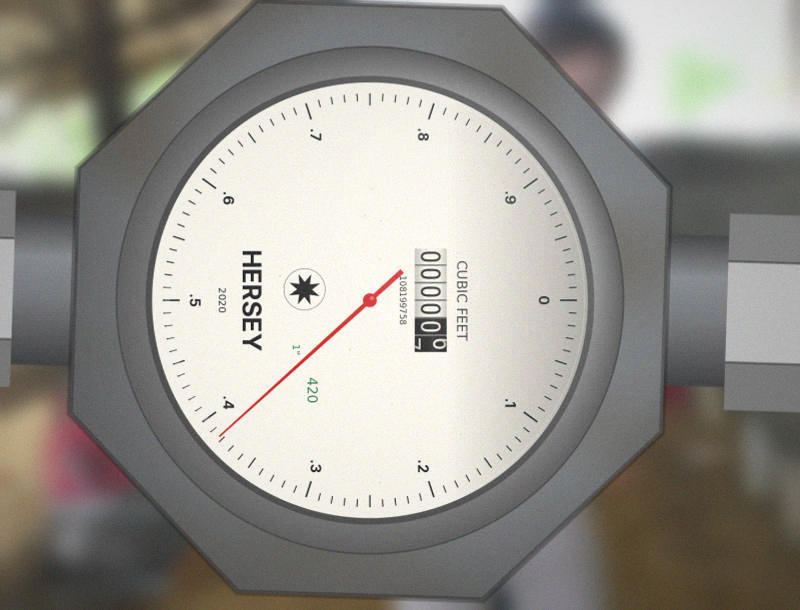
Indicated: 6.38,ft³
